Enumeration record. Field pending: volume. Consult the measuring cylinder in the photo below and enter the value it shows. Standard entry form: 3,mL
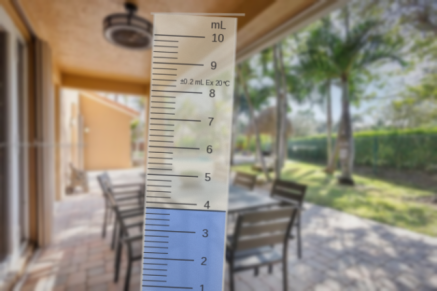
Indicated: 3.8,mL
